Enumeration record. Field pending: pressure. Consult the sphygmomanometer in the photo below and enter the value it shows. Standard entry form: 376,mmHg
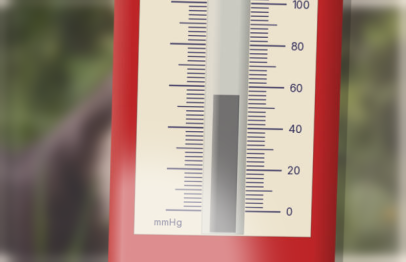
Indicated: 56,mmHg
